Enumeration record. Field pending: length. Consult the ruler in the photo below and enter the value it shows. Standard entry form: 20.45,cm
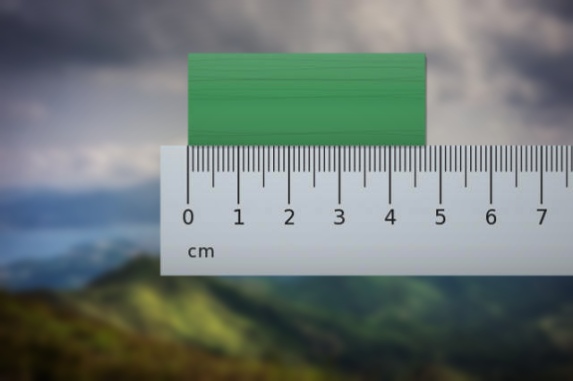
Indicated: 4.7,cm
